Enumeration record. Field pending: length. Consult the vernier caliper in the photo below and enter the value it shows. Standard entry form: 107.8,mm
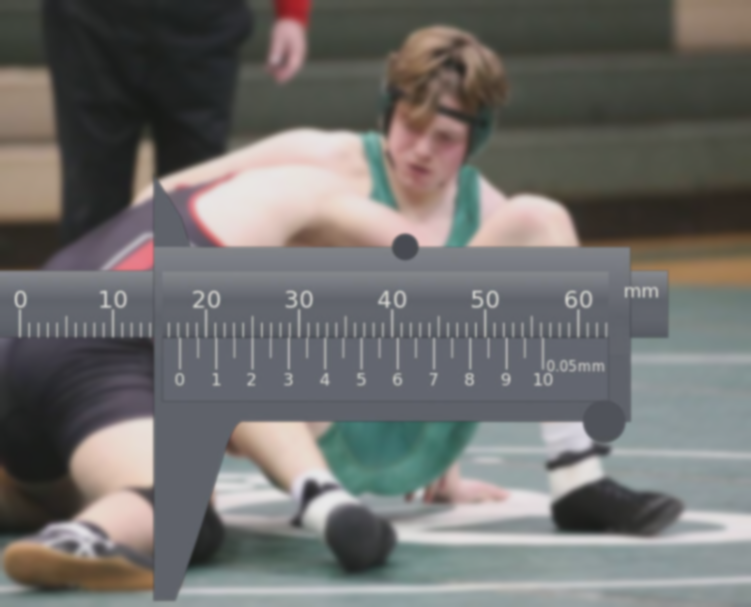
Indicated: 17.2,mm
